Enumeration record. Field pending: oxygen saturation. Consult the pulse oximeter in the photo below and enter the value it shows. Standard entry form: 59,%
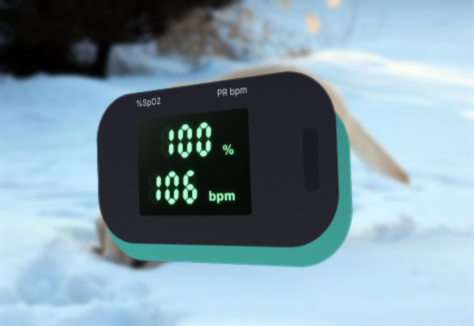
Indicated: 100,%
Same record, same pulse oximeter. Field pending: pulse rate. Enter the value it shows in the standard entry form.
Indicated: 106,bpm
